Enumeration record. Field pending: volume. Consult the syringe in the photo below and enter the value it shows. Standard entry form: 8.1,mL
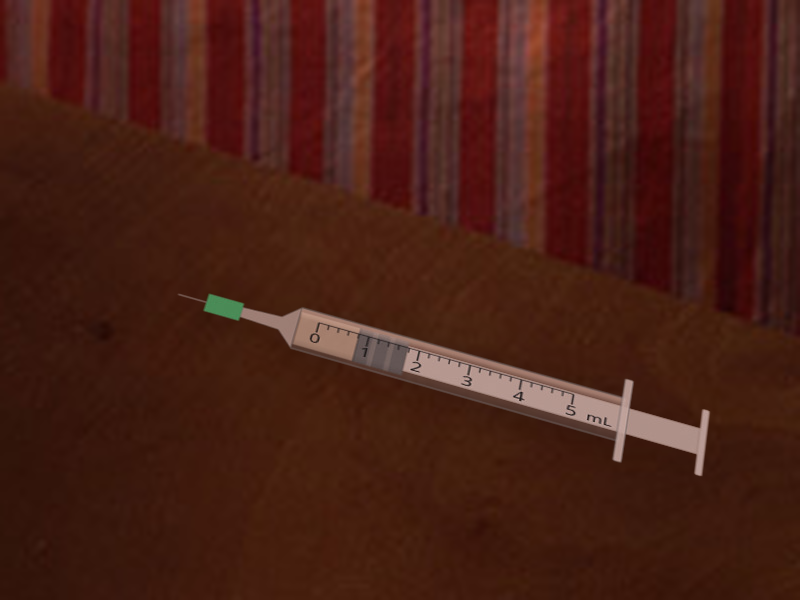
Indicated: 0.8,mL
